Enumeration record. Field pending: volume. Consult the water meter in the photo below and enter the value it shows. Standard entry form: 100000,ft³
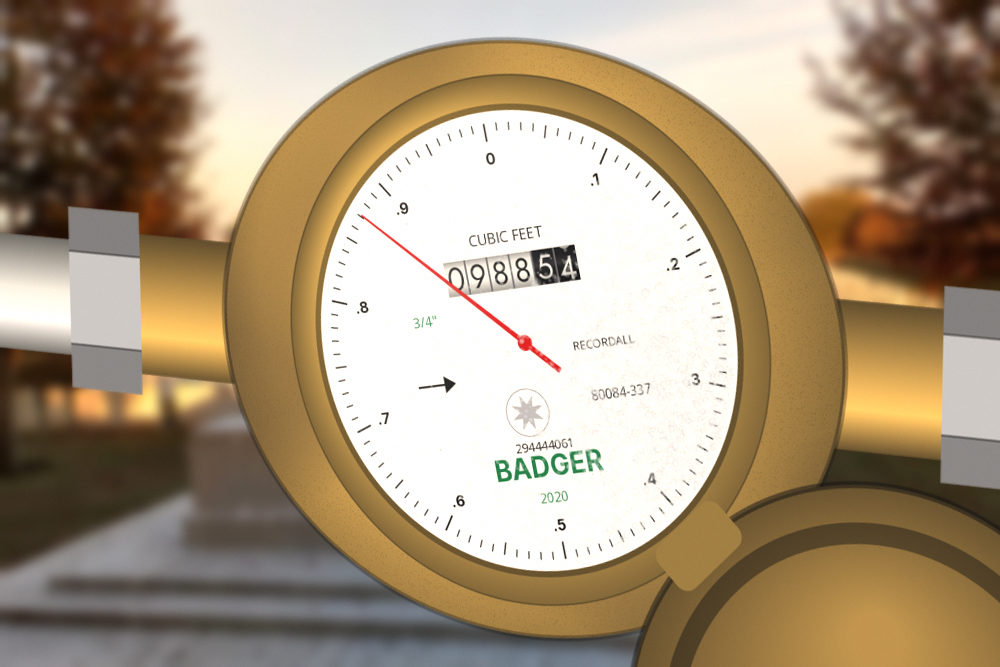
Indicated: 98853.87,ft³
